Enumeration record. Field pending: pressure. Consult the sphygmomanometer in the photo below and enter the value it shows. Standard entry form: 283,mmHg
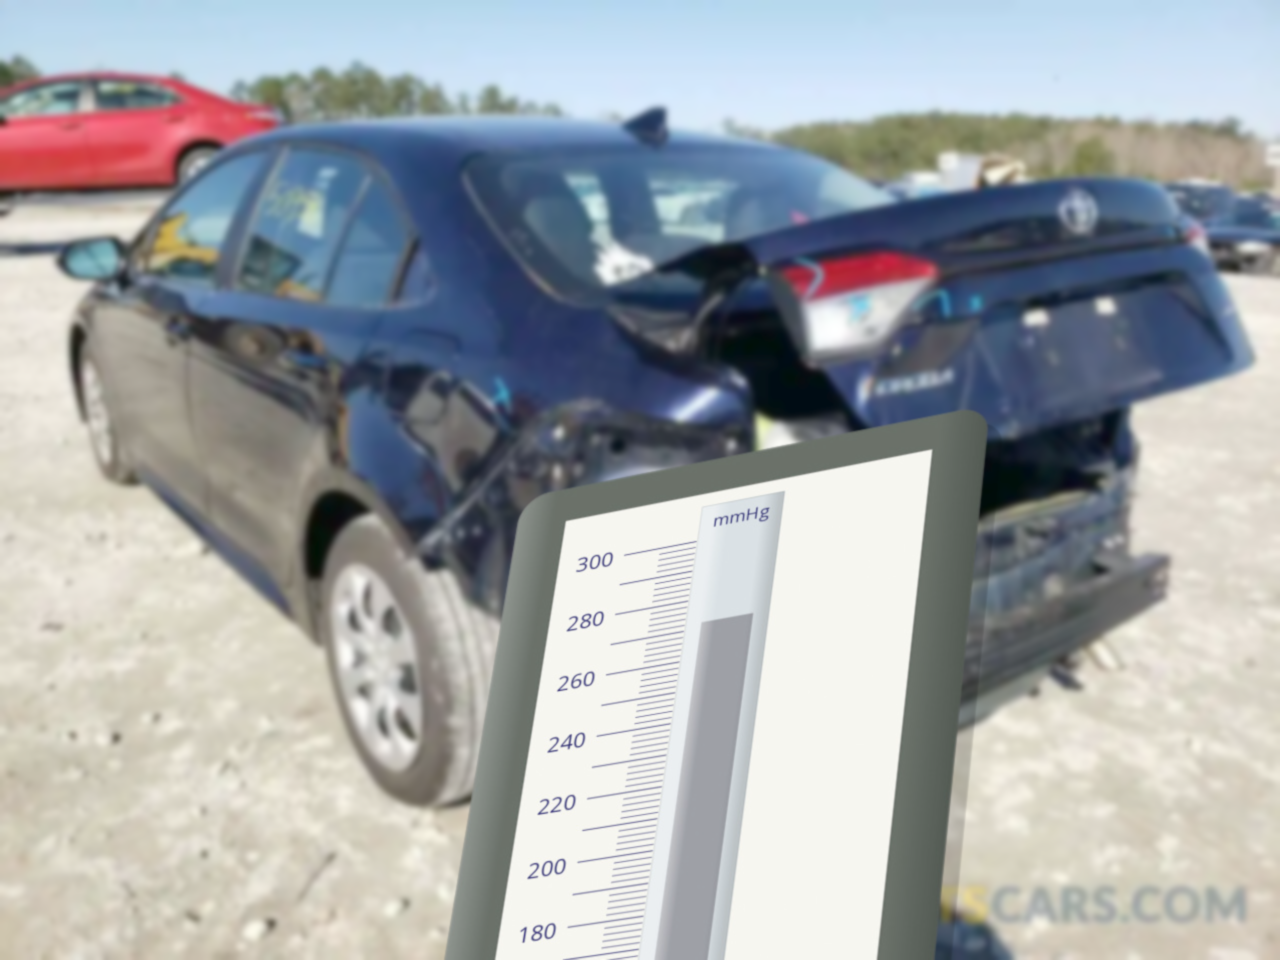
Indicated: 272,mmHg
